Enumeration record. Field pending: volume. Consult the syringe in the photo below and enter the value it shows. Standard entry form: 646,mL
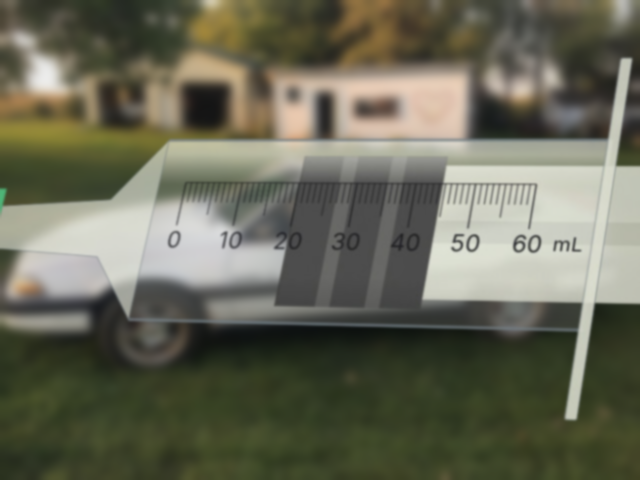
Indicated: 20,mL
